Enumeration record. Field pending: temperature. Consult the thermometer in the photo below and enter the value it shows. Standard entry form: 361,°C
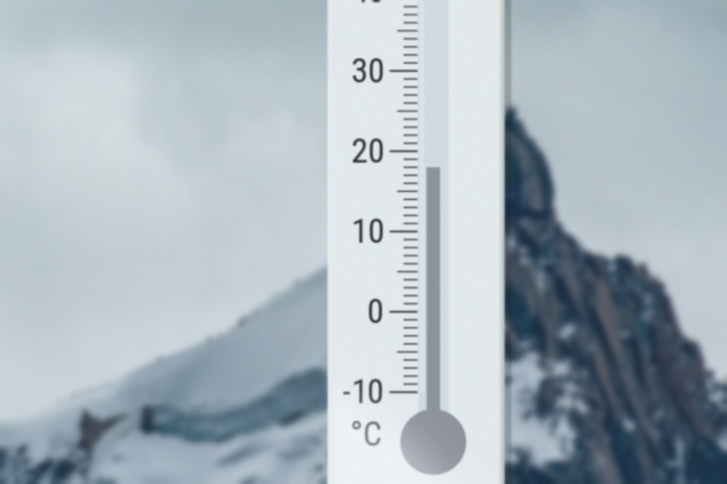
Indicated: 18,°C
